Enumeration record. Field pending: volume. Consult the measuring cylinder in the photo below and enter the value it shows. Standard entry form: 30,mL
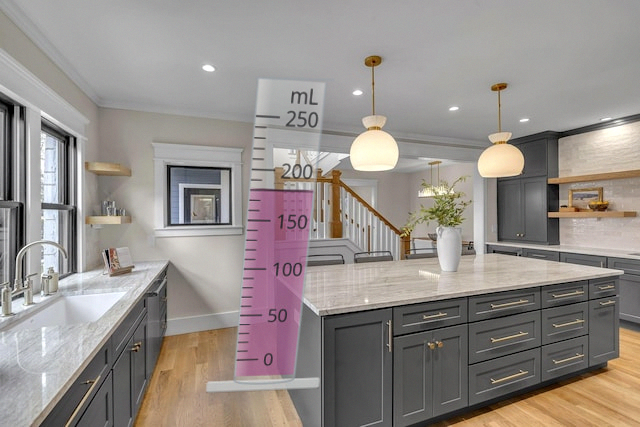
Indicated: 180,mL
